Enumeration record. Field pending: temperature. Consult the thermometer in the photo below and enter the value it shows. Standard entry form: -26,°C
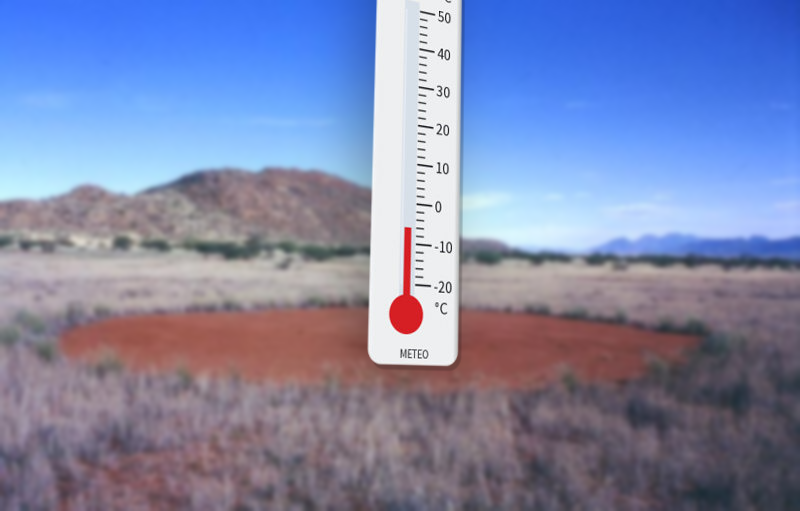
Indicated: -6,°C
